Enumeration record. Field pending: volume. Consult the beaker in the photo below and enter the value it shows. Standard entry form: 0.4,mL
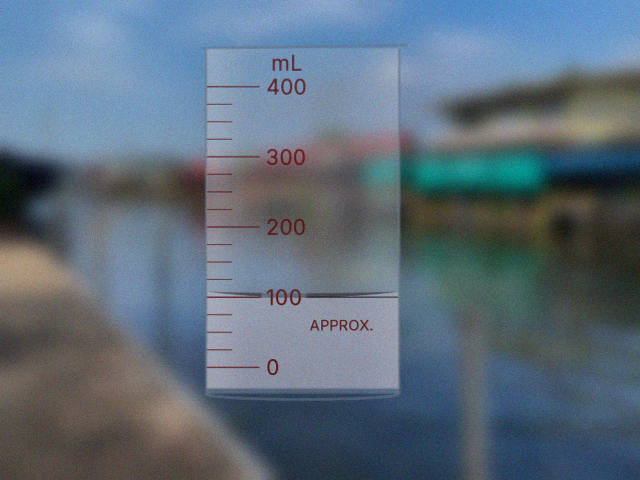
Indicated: 100,mL
